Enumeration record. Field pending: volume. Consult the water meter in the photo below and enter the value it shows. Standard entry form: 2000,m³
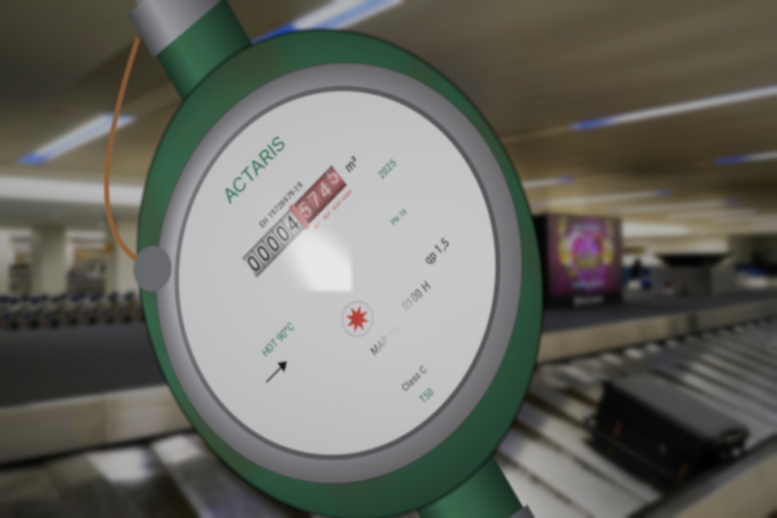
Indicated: 4.5745,m³
